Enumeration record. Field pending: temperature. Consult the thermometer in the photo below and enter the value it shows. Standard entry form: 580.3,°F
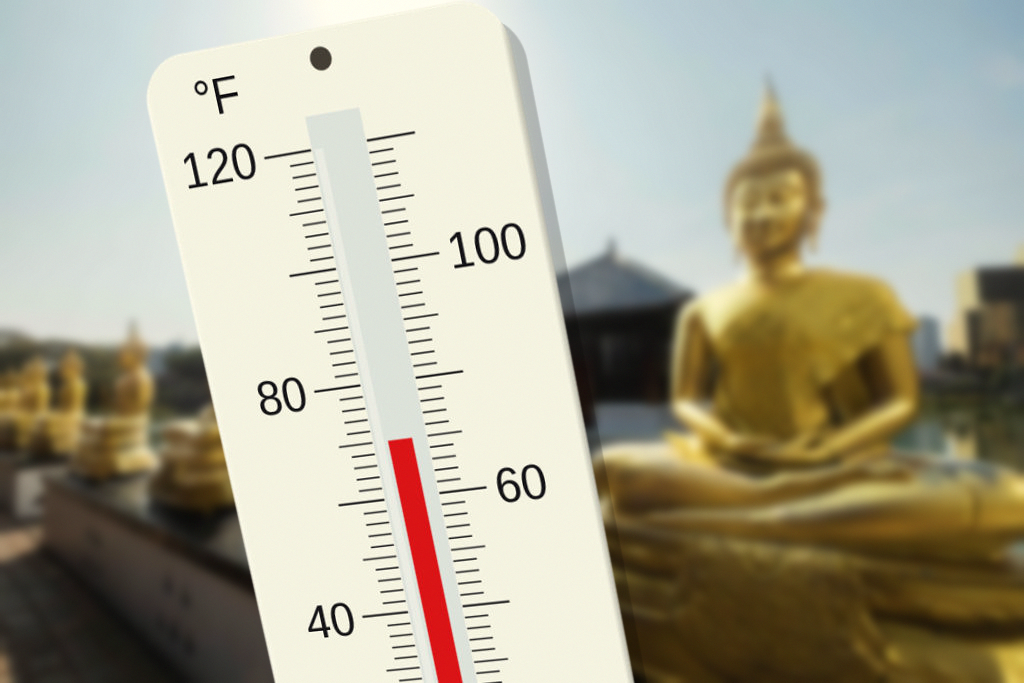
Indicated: 70,°F
